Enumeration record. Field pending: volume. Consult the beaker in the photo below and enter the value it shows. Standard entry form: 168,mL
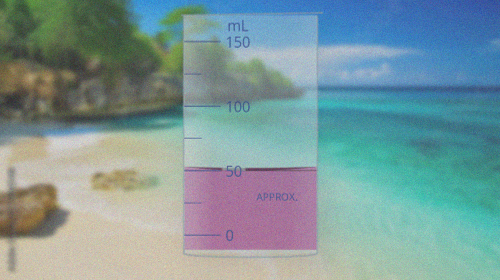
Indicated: 50,mL
